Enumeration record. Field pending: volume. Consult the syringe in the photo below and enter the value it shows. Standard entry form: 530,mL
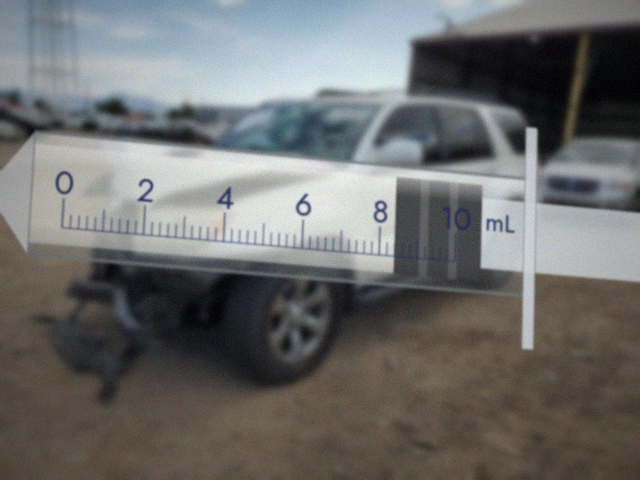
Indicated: 8.4,mL
